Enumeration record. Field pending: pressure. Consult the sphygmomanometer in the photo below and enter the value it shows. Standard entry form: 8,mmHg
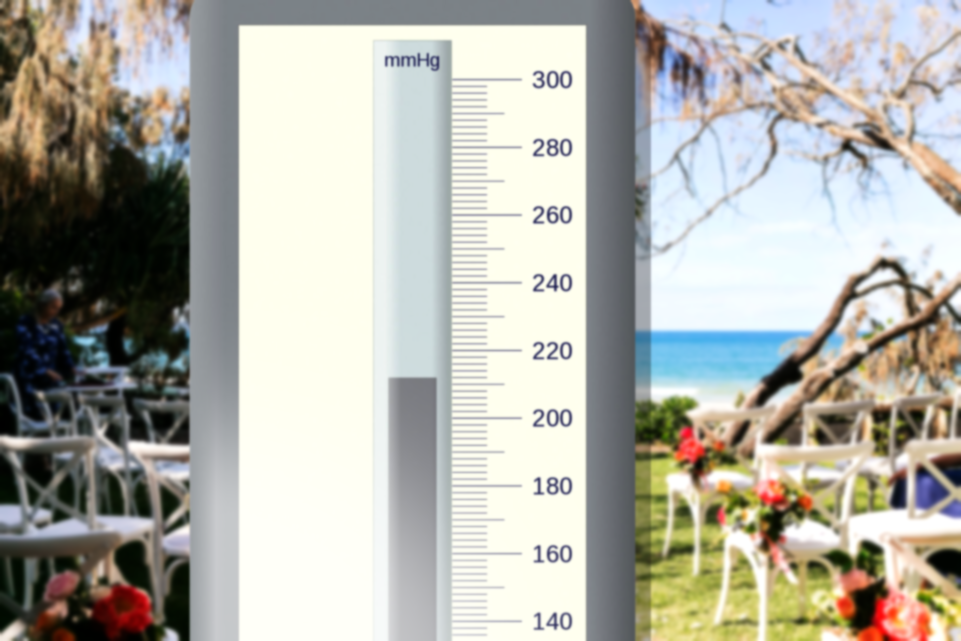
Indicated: 212,mmHg
